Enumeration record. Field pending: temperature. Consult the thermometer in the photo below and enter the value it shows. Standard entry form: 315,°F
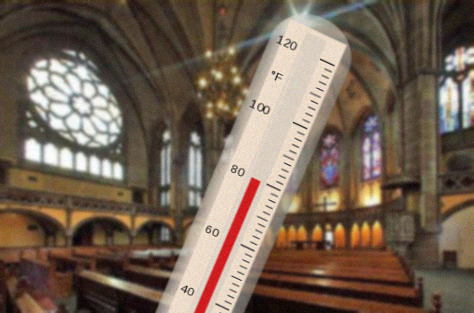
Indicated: 80,°F
